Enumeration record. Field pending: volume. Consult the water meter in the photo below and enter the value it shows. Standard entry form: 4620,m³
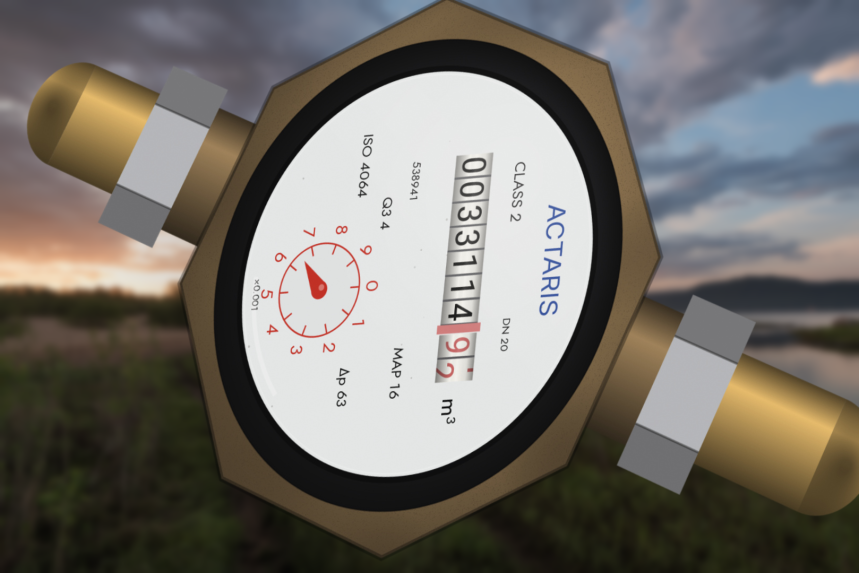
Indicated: 33114.916,m³
